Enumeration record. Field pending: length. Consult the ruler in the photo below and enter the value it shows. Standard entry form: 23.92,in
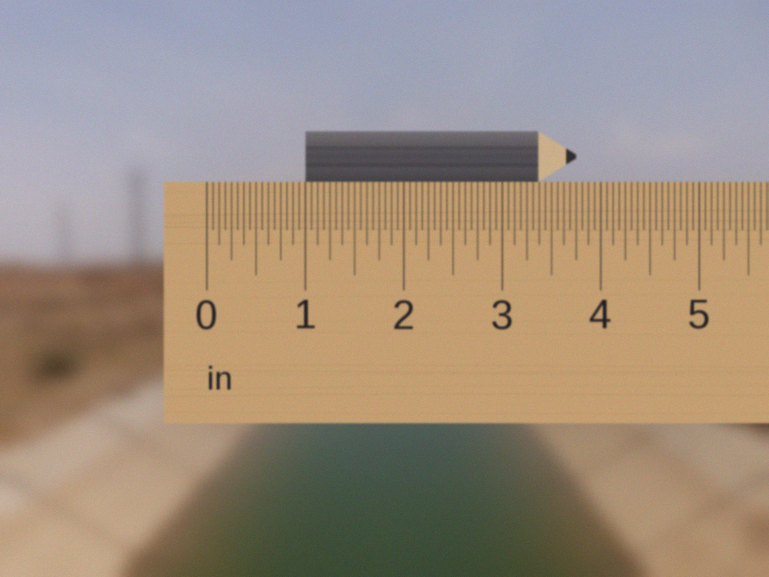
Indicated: 2.75,in
